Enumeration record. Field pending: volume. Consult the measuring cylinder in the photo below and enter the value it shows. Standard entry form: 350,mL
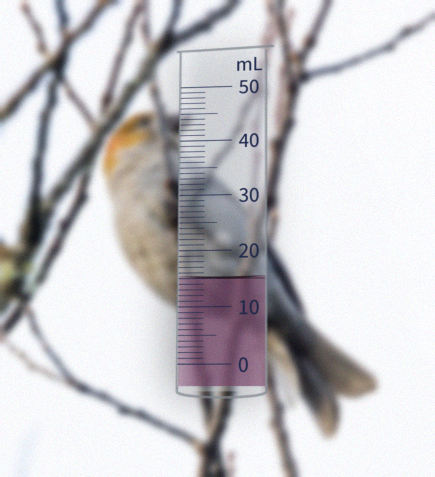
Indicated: 15,mL
